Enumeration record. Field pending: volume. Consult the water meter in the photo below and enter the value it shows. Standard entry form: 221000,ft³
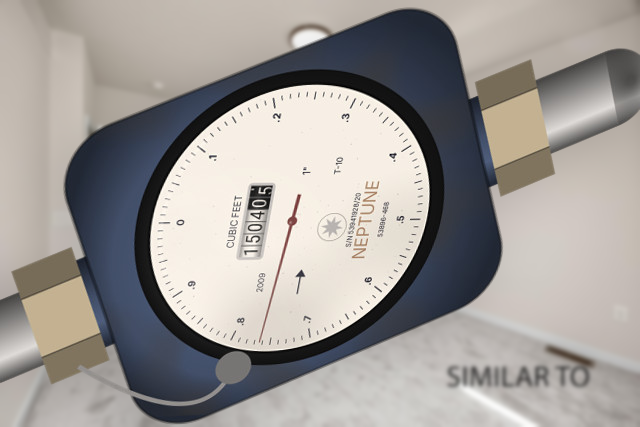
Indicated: 150404.76,ft³
